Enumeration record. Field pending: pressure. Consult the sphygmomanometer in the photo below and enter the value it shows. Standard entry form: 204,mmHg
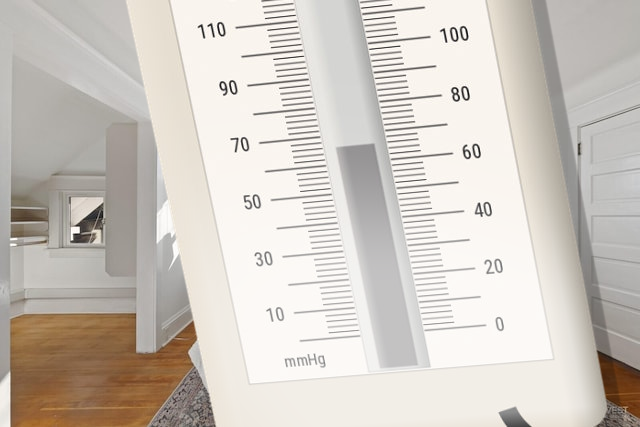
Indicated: 66,mmHg
